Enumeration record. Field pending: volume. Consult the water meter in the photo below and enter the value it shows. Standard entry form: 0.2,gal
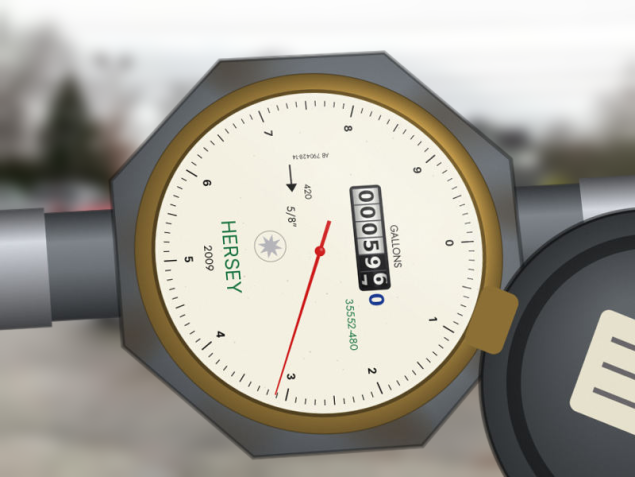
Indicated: 5963.1,gal
